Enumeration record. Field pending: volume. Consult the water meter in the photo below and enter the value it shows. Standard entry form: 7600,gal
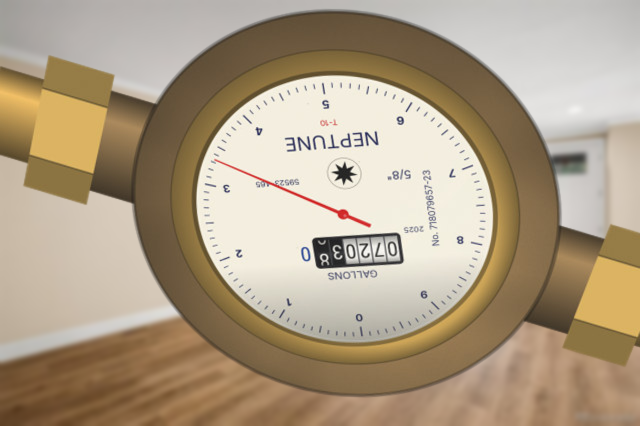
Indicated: 720383.3,gal
